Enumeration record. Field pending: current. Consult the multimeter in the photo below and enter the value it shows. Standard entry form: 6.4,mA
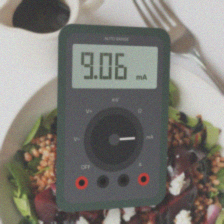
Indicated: 9.06,mA
